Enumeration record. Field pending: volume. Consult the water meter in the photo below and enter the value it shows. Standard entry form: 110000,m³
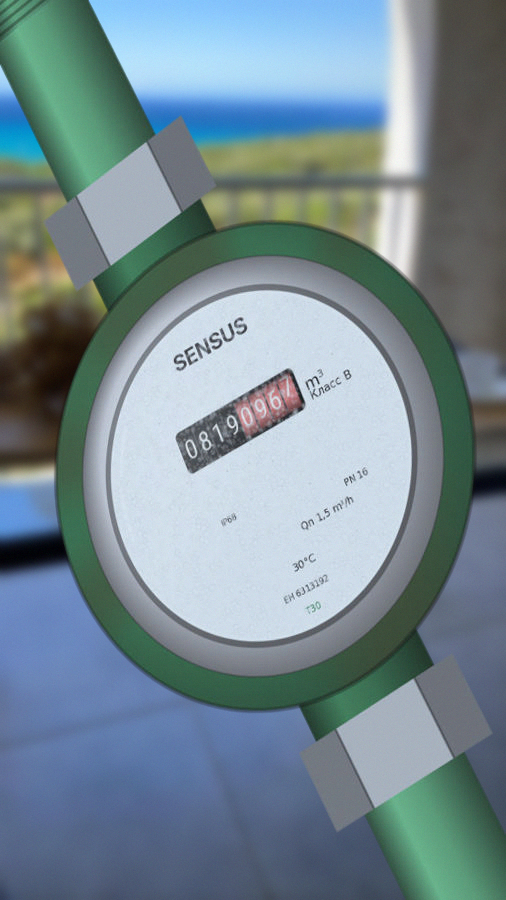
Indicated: 819.0967,m³
